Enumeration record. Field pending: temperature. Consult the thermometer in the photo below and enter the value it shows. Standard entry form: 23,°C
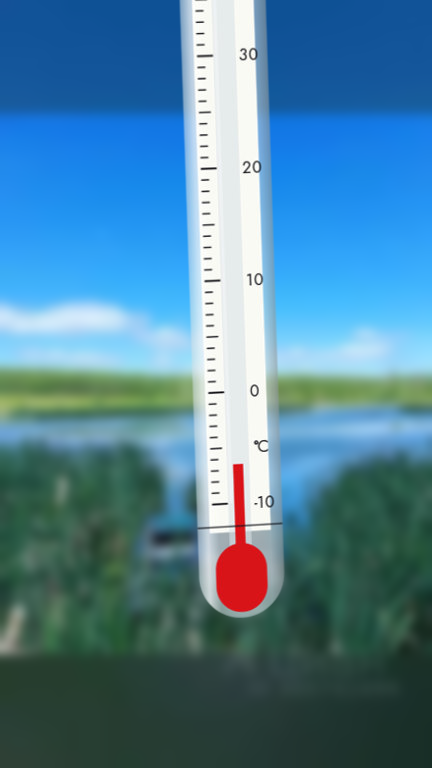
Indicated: -6.5,°C
